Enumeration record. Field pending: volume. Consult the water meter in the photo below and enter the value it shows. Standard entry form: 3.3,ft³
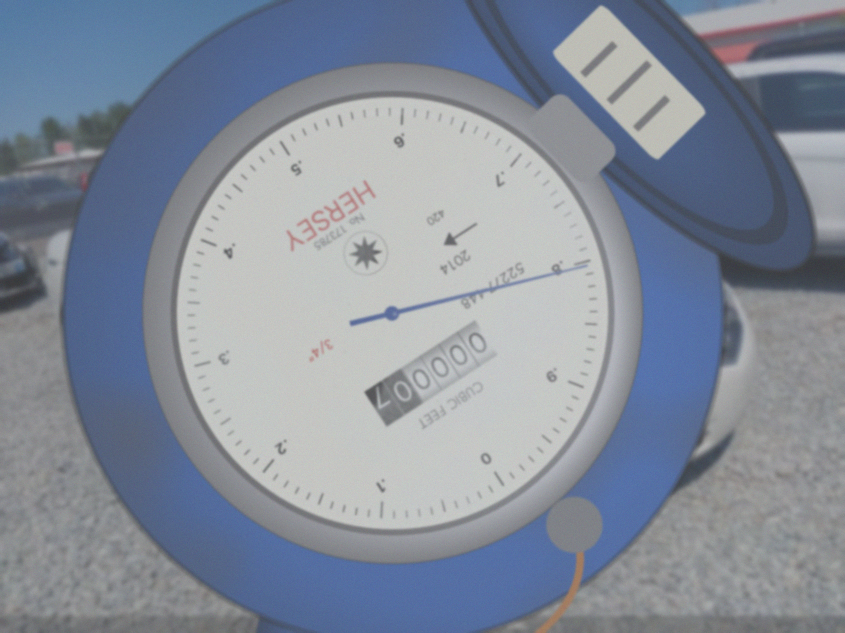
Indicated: 6.80,ft³
